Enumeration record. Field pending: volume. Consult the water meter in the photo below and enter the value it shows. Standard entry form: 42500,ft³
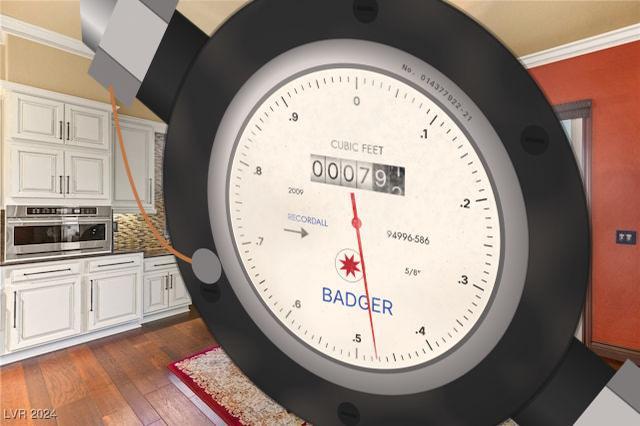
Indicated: 791.47,ft³
